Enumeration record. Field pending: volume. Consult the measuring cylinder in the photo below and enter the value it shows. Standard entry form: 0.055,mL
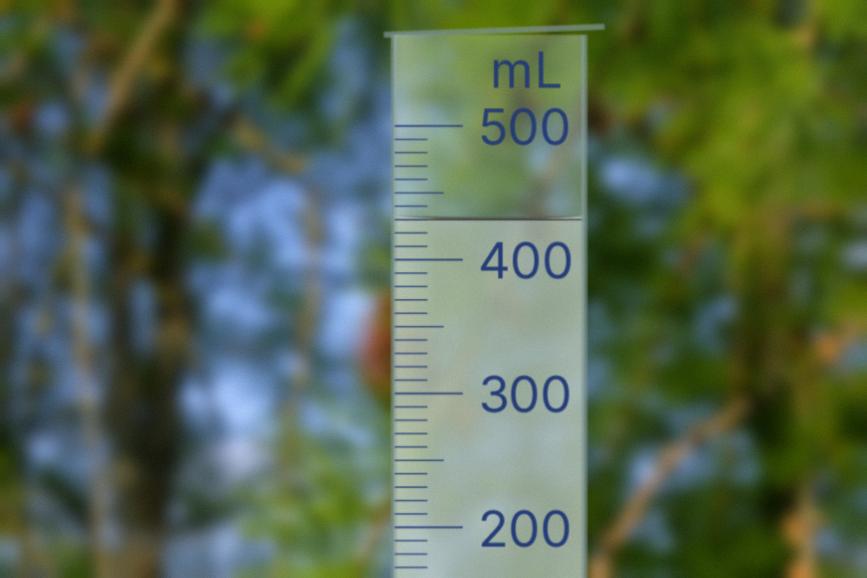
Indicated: 430,mL
